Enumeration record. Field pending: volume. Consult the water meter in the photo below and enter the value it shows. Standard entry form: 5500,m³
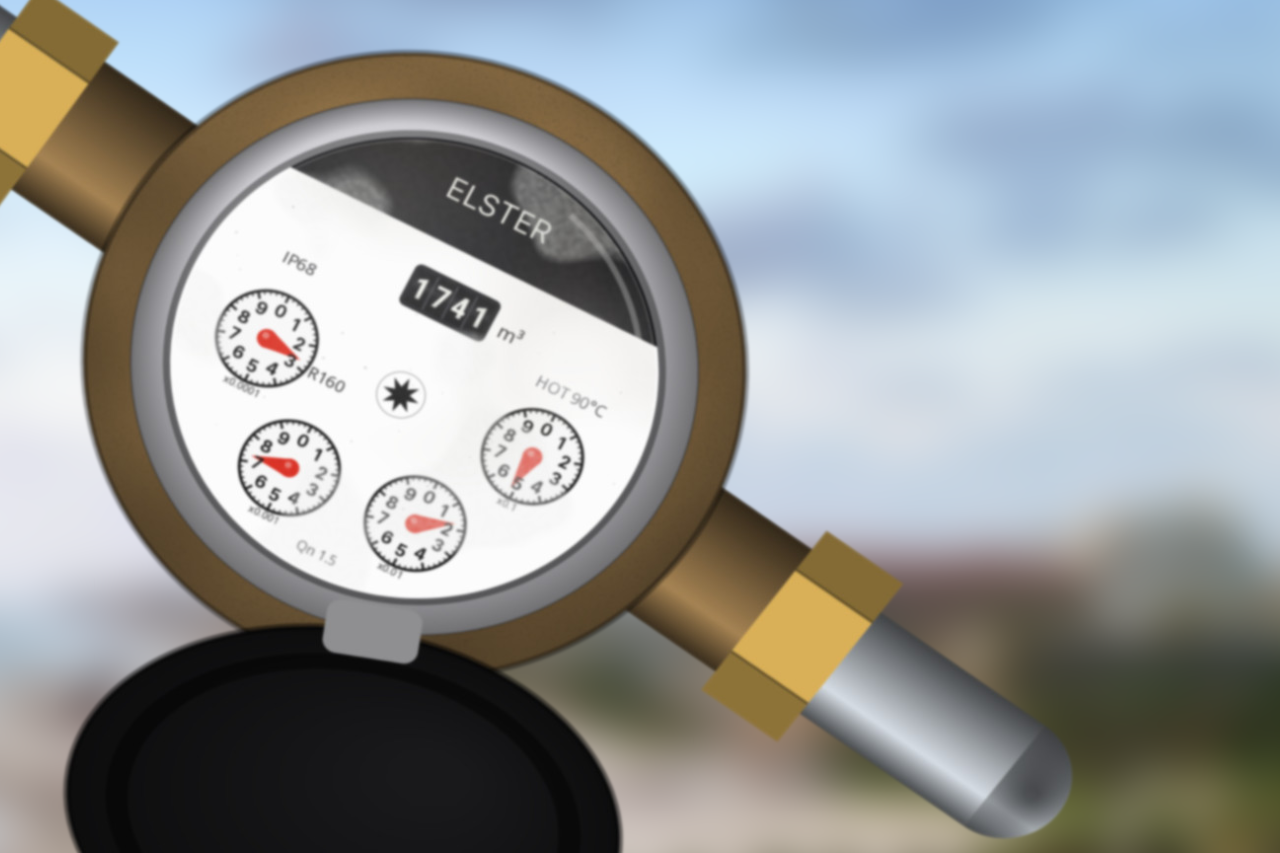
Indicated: 1741.5172,m³
